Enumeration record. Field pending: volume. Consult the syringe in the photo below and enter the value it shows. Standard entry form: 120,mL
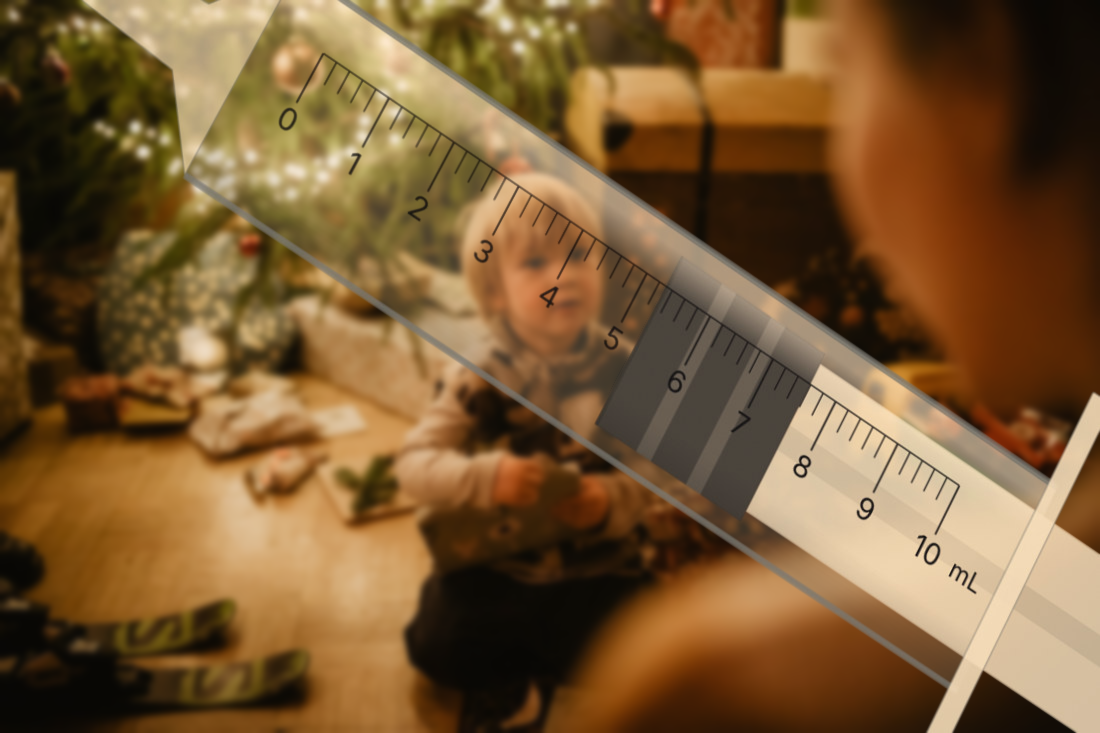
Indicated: 5.3,mL
